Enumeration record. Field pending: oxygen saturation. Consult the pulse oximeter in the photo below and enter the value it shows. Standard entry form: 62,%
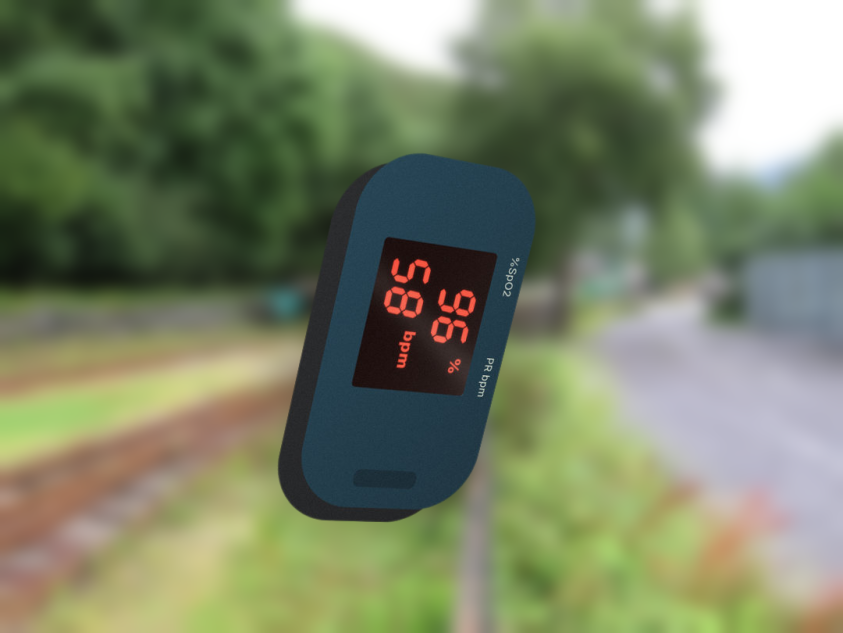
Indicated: 96,%
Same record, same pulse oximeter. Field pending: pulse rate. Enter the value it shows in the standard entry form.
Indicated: 58,bpm
